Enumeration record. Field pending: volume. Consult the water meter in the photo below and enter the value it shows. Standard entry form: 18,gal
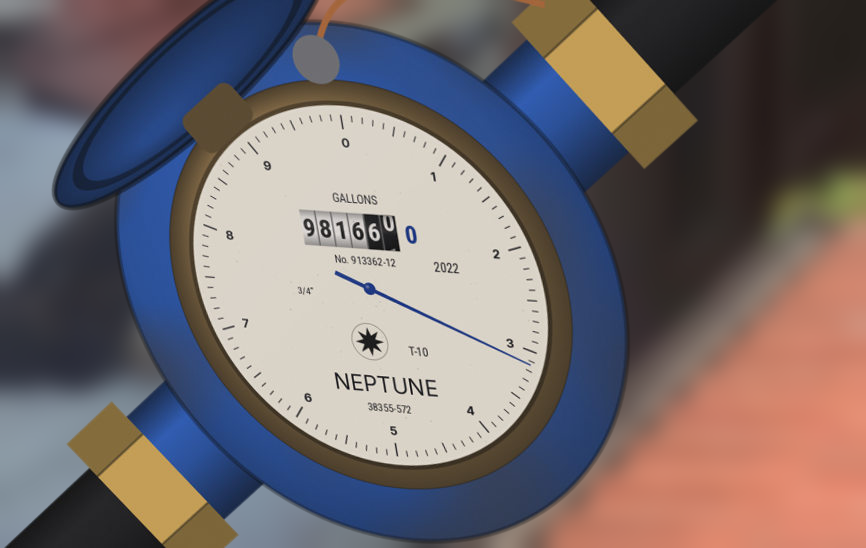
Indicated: 9816603.1,gal
